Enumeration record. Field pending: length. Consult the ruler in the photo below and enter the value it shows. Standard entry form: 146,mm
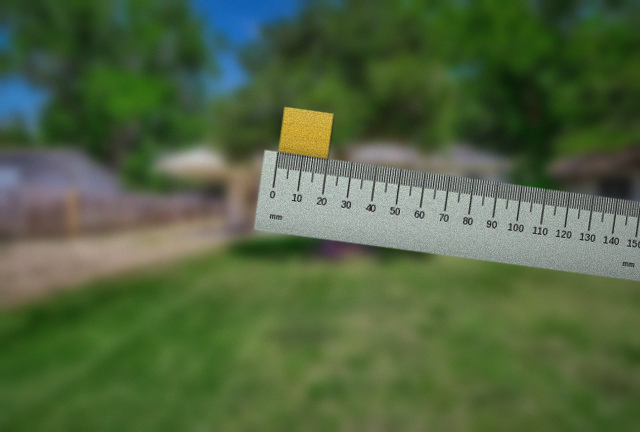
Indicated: 20,mm
